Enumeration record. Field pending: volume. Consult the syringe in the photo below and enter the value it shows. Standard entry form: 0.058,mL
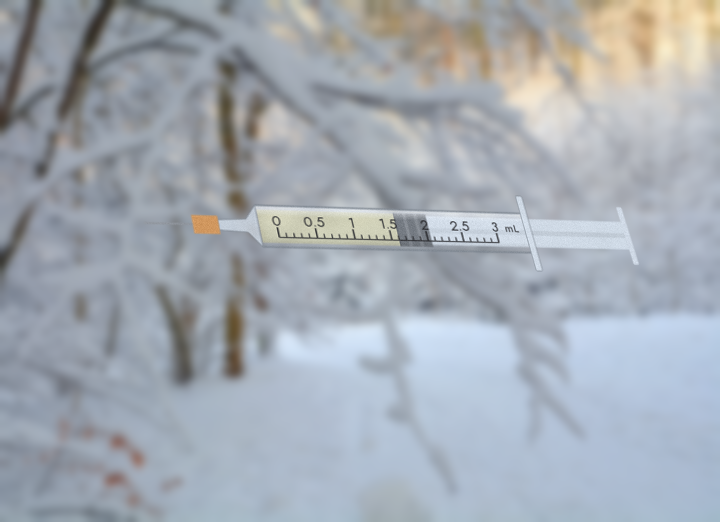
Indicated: 1.6,mL
